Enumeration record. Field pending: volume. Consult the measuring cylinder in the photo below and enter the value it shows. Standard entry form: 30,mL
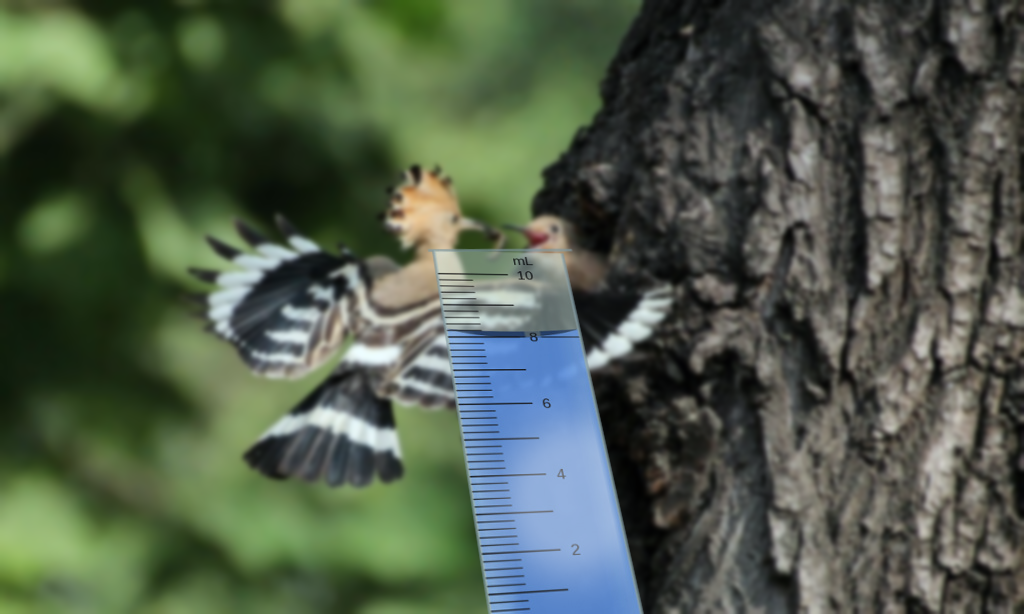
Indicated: 8,mL
